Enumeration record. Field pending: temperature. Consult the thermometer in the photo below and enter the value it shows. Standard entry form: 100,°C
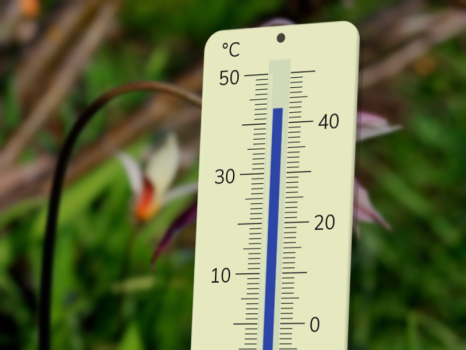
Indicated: 43,°C
